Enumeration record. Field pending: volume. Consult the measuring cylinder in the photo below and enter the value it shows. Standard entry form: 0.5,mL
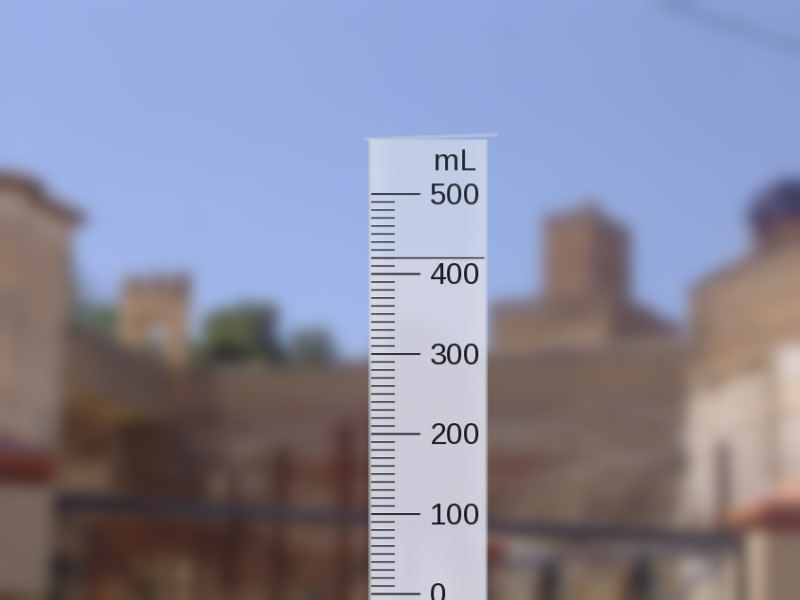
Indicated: 420,mL
